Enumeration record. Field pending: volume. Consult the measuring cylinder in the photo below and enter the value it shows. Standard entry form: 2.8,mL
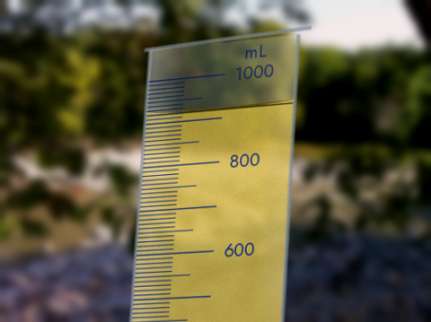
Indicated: 920,mL
